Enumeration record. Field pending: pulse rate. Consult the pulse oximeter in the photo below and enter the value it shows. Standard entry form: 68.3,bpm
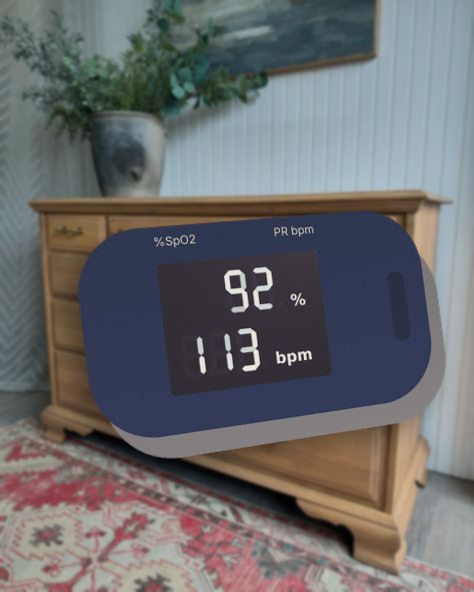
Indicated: 113,bpm
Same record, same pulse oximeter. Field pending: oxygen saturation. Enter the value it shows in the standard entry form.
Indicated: 92,%
